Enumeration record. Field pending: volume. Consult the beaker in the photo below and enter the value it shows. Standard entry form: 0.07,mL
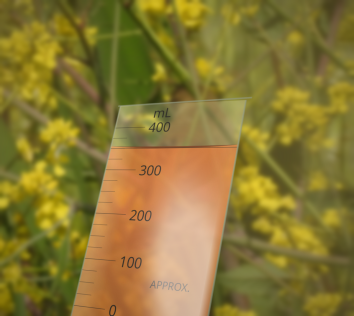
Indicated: 350,mL
